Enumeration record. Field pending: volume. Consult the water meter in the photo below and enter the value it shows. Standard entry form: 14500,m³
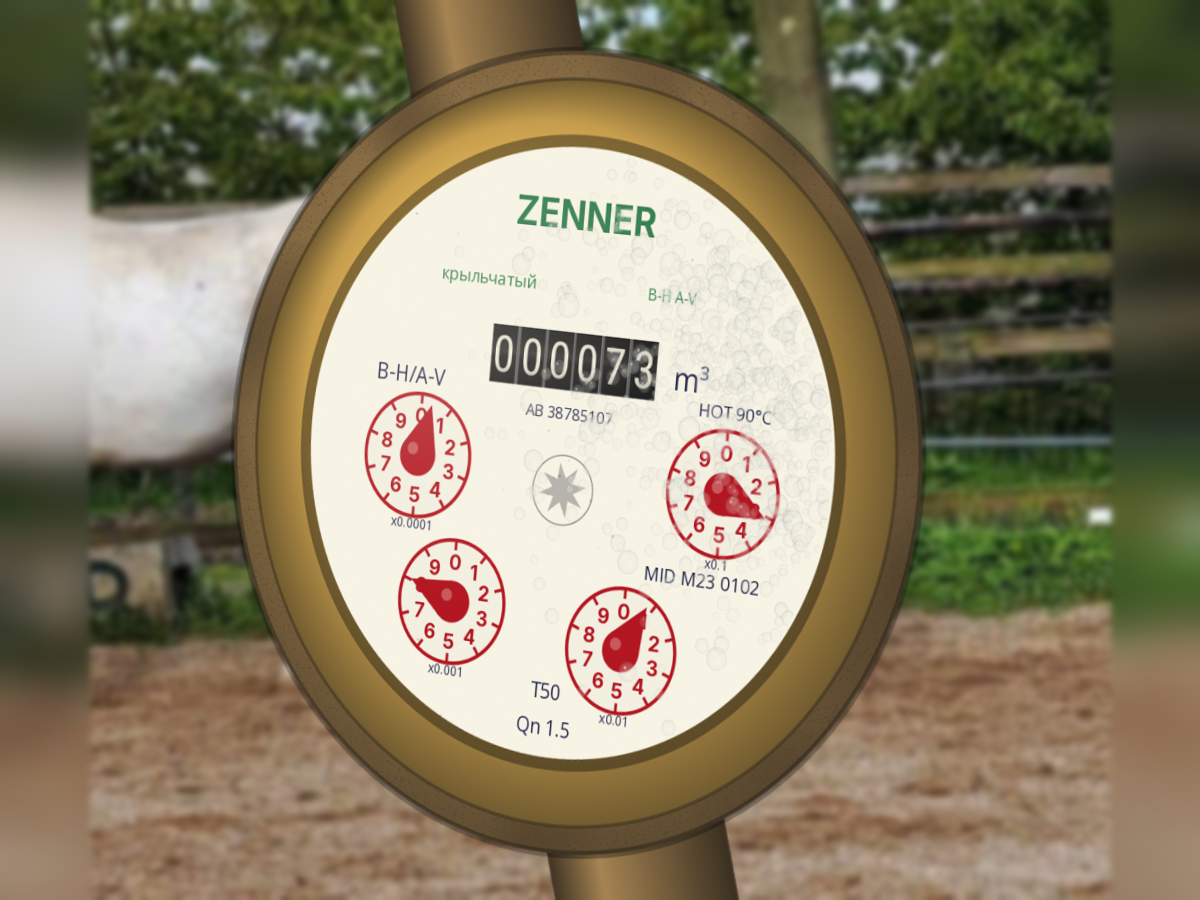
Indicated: 73.3080,m³
